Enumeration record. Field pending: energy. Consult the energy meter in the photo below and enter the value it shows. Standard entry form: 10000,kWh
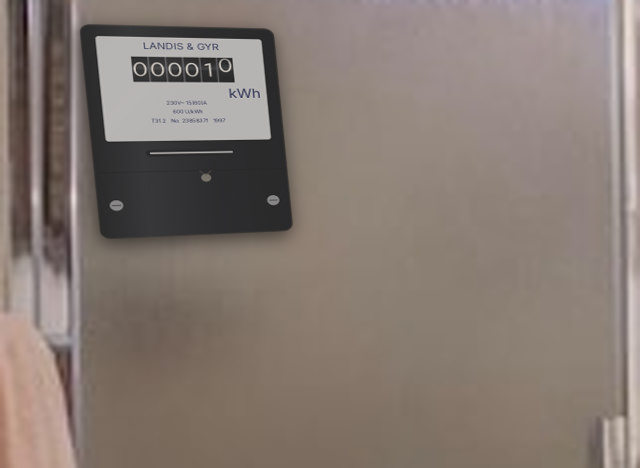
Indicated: 10,kWh
